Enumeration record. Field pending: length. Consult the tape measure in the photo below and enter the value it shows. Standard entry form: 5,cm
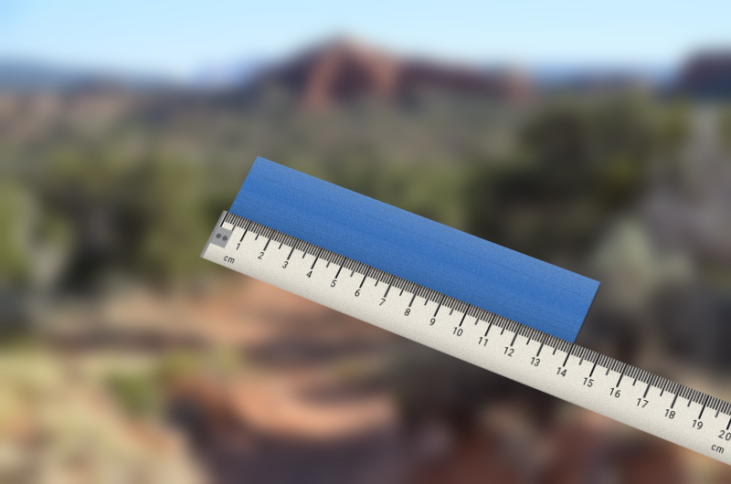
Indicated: 14,cm
